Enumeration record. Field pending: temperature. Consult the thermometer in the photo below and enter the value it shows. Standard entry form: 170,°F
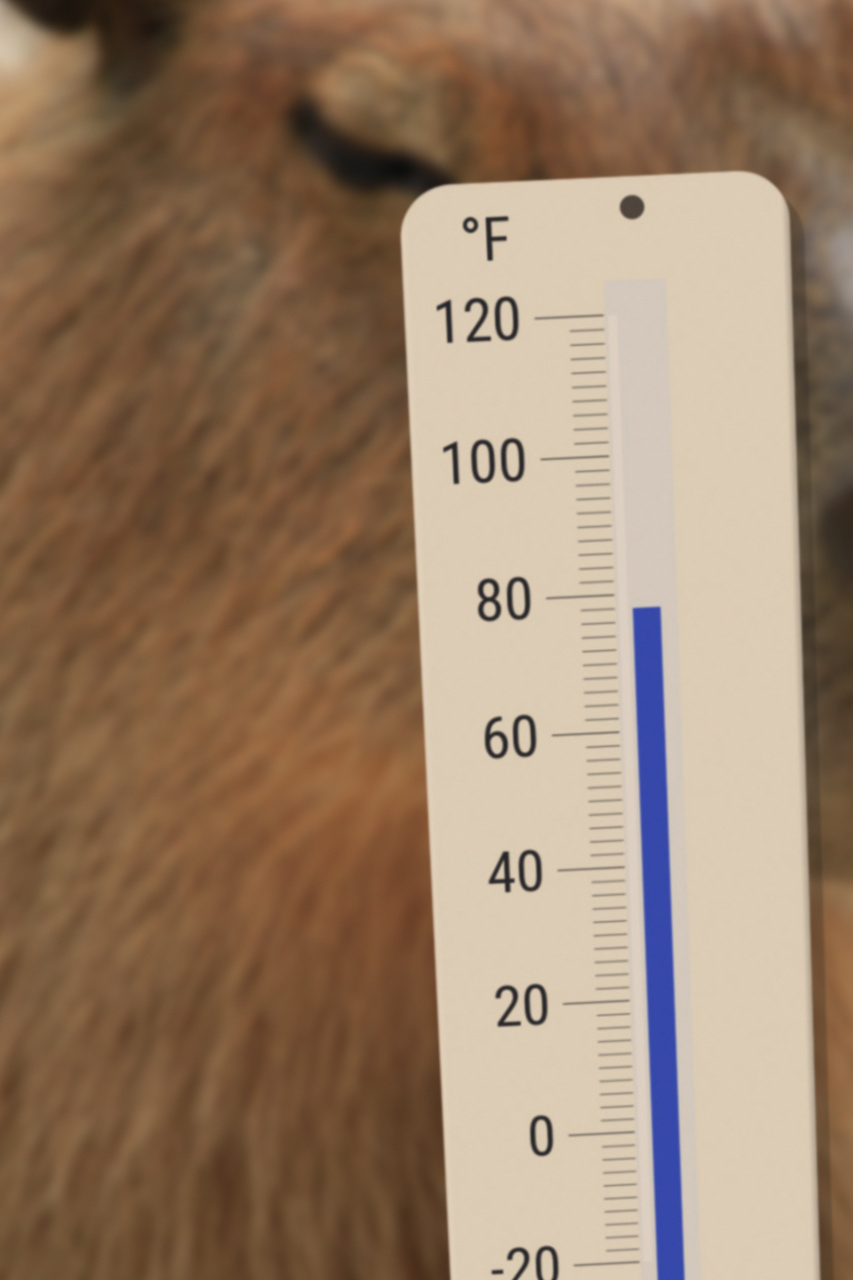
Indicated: 78,°F
